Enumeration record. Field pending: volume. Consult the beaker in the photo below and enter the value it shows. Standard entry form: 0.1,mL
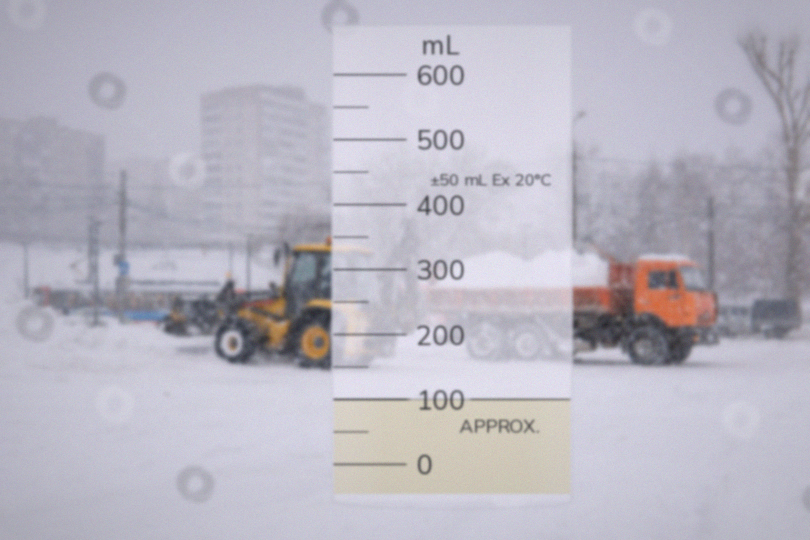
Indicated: 100,mL
